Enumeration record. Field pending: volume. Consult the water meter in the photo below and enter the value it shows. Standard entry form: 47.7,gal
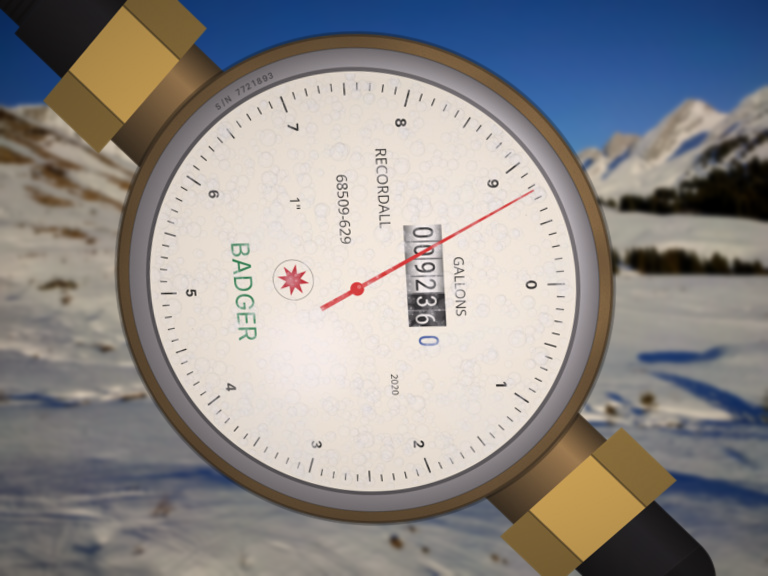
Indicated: 92359.2,gal
